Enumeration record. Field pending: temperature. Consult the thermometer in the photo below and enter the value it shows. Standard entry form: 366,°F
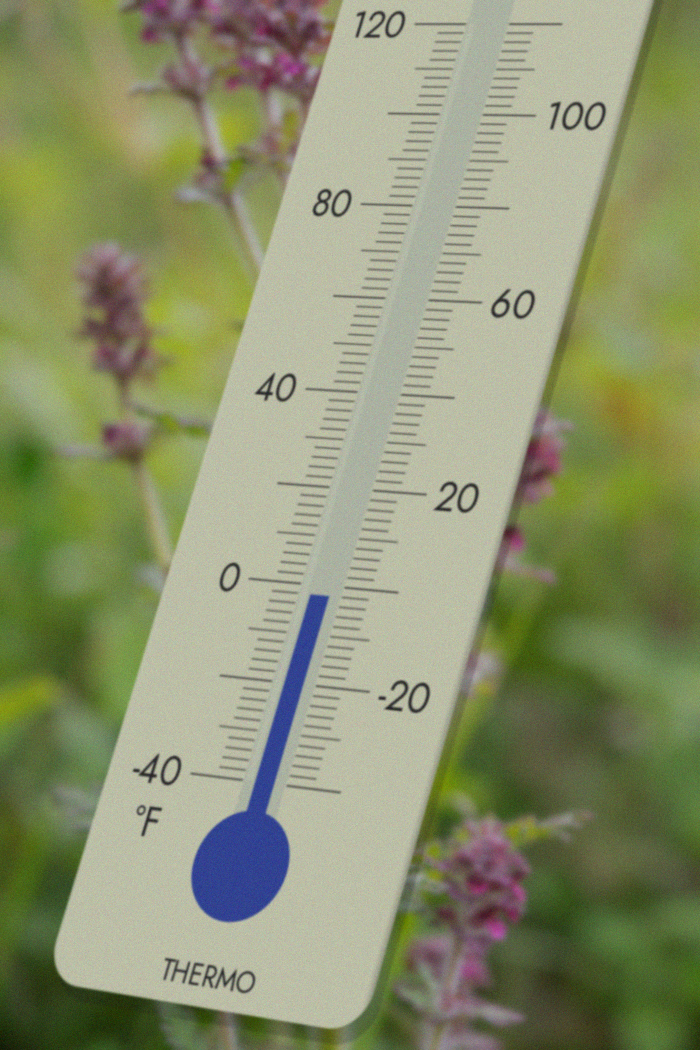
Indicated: -2,°F
